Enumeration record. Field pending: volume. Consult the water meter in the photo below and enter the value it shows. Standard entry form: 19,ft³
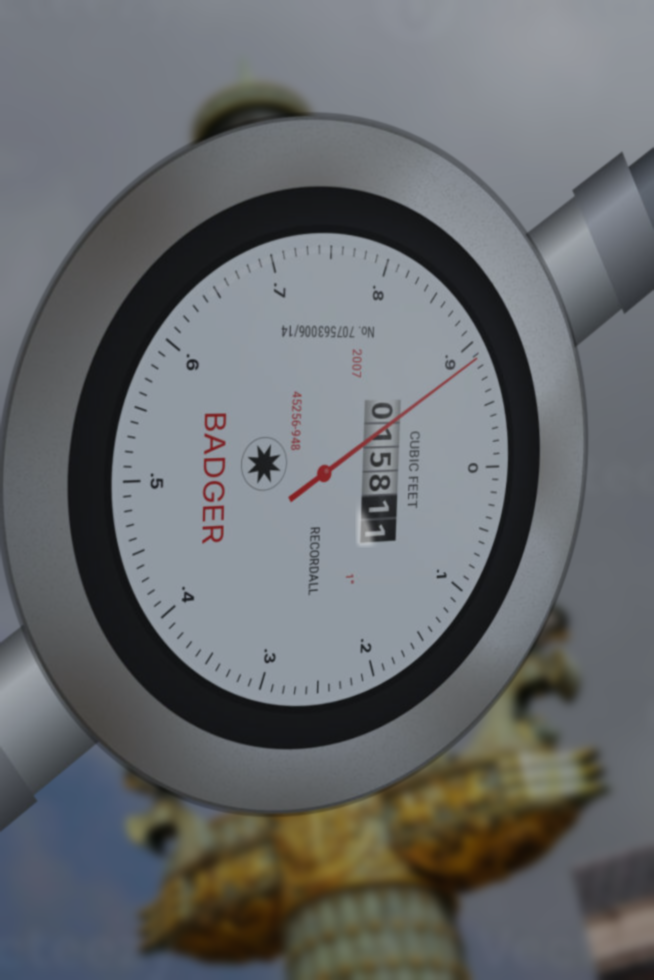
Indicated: 15810.91,ft³
